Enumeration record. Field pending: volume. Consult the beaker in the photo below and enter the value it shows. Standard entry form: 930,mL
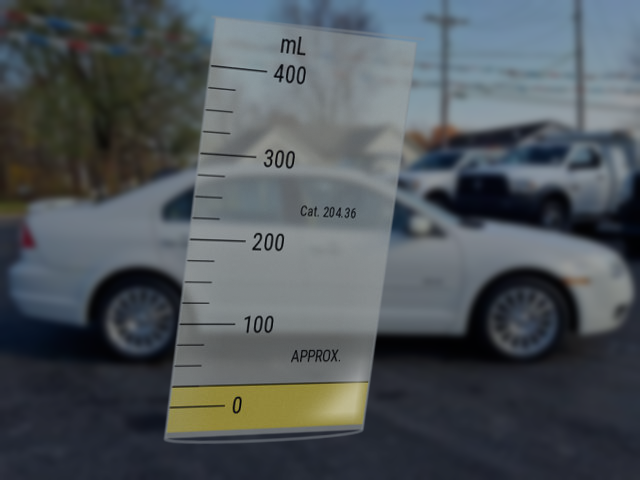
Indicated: 25,mL
